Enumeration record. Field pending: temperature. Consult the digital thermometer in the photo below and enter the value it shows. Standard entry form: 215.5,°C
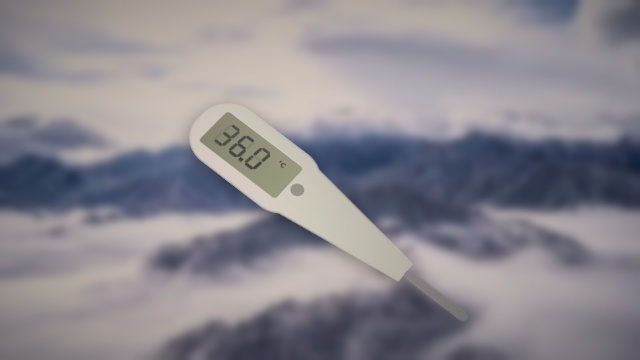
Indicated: 36.0,°C
